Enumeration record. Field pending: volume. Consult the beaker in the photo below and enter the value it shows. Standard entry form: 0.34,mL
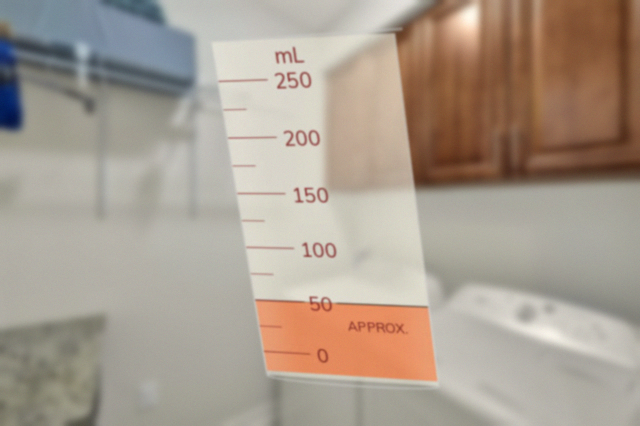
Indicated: 50,mL
